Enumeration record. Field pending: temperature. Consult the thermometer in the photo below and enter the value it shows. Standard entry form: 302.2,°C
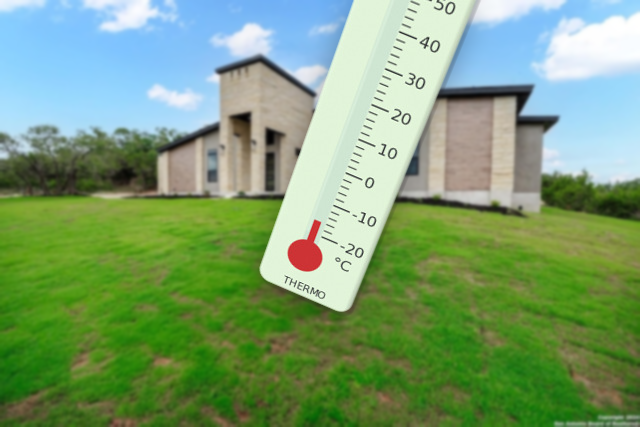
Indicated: -16,°C
